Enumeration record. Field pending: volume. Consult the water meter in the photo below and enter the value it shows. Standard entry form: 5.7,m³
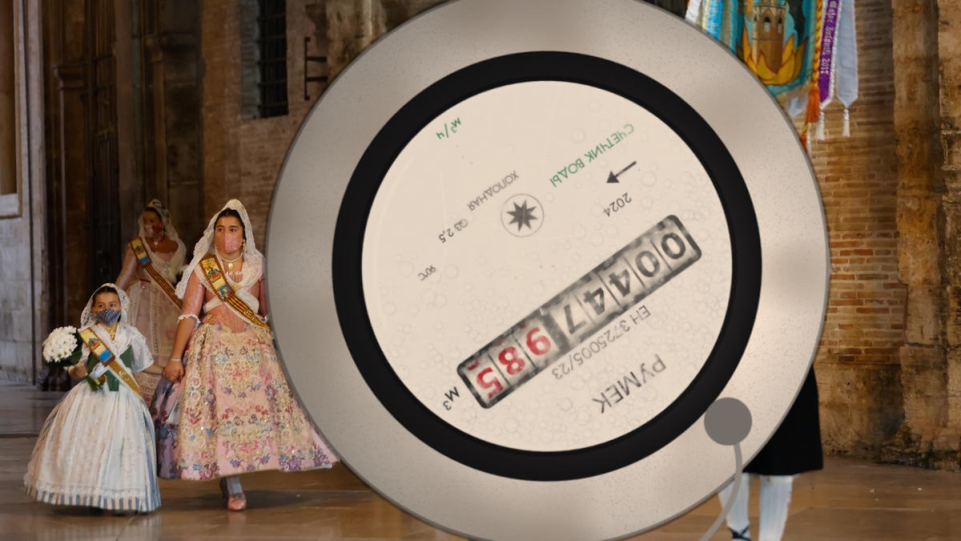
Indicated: 447.985,m³
